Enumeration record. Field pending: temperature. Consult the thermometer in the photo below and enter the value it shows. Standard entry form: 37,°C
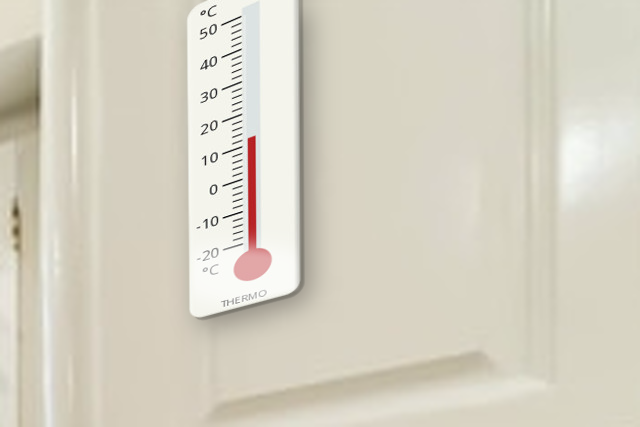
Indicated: 12,°C
